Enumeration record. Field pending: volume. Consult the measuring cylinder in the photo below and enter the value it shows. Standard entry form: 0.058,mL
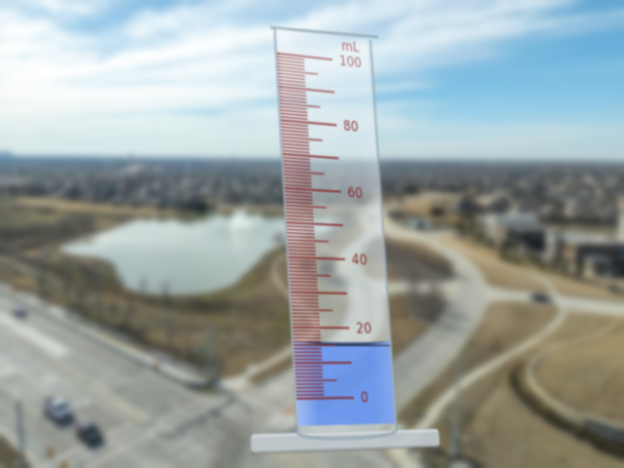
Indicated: 15,mL
